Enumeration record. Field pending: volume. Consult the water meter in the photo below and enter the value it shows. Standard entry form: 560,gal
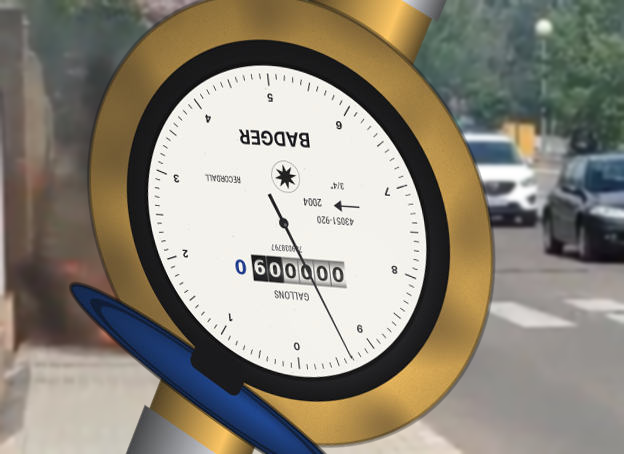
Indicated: 89.3,gal
